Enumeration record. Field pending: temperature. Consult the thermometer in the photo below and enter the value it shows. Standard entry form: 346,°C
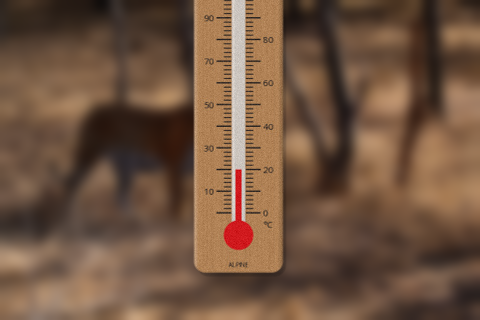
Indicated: 20,°C
